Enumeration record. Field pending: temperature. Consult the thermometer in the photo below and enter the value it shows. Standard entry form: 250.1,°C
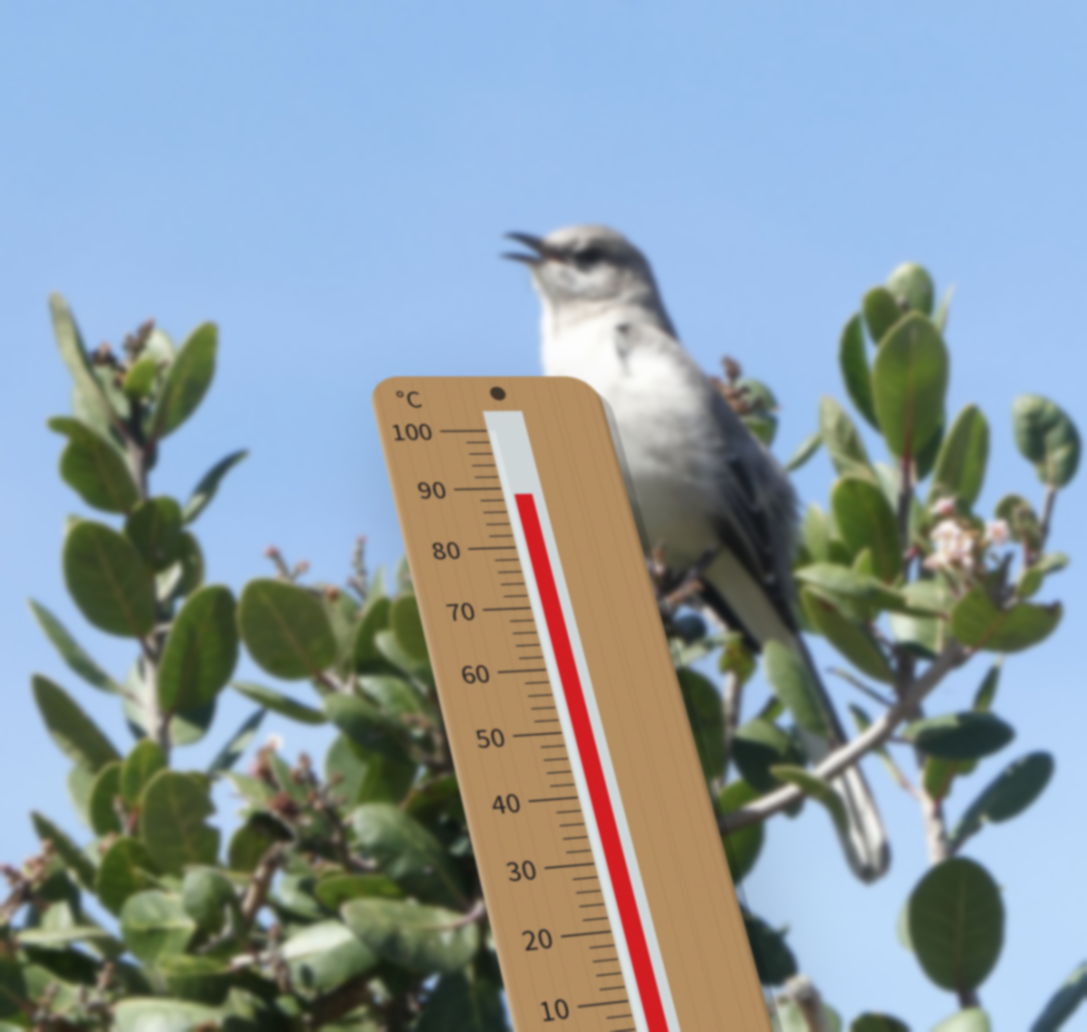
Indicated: 89,°C
